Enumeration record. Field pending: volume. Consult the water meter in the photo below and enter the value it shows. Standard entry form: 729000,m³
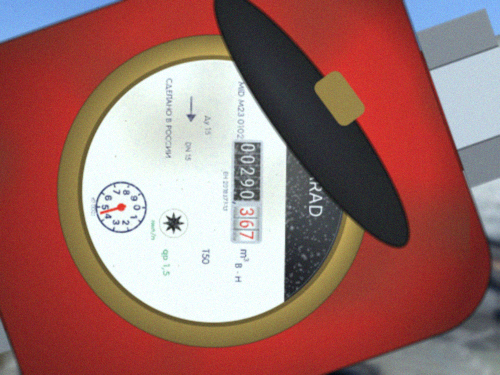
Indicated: 290.3674,m³
